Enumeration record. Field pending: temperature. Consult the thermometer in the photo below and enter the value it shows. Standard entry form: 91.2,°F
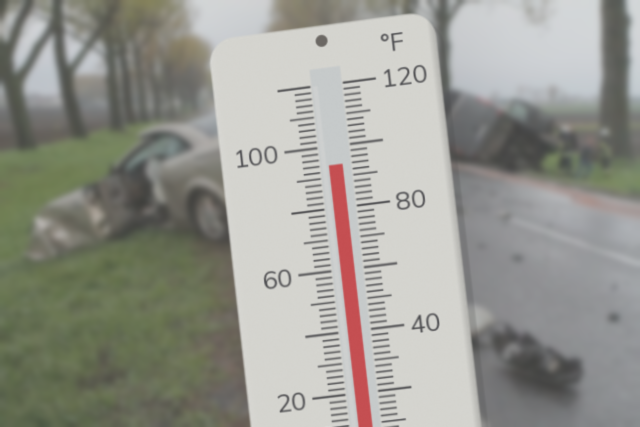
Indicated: 94,°F
